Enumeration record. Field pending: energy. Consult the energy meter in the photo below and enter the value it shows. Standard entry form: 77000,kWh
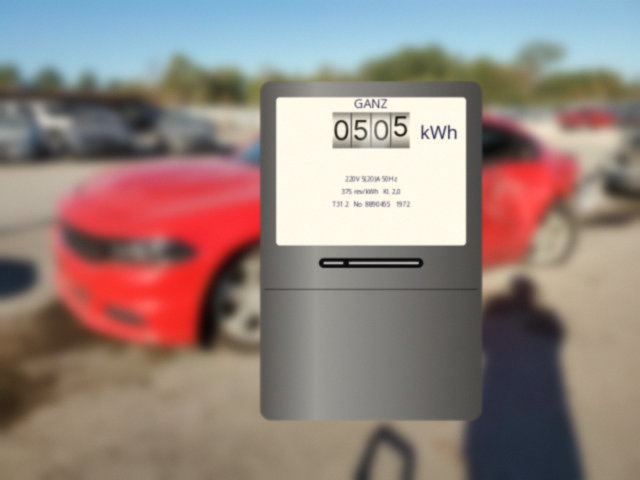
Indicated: 505,kWh
